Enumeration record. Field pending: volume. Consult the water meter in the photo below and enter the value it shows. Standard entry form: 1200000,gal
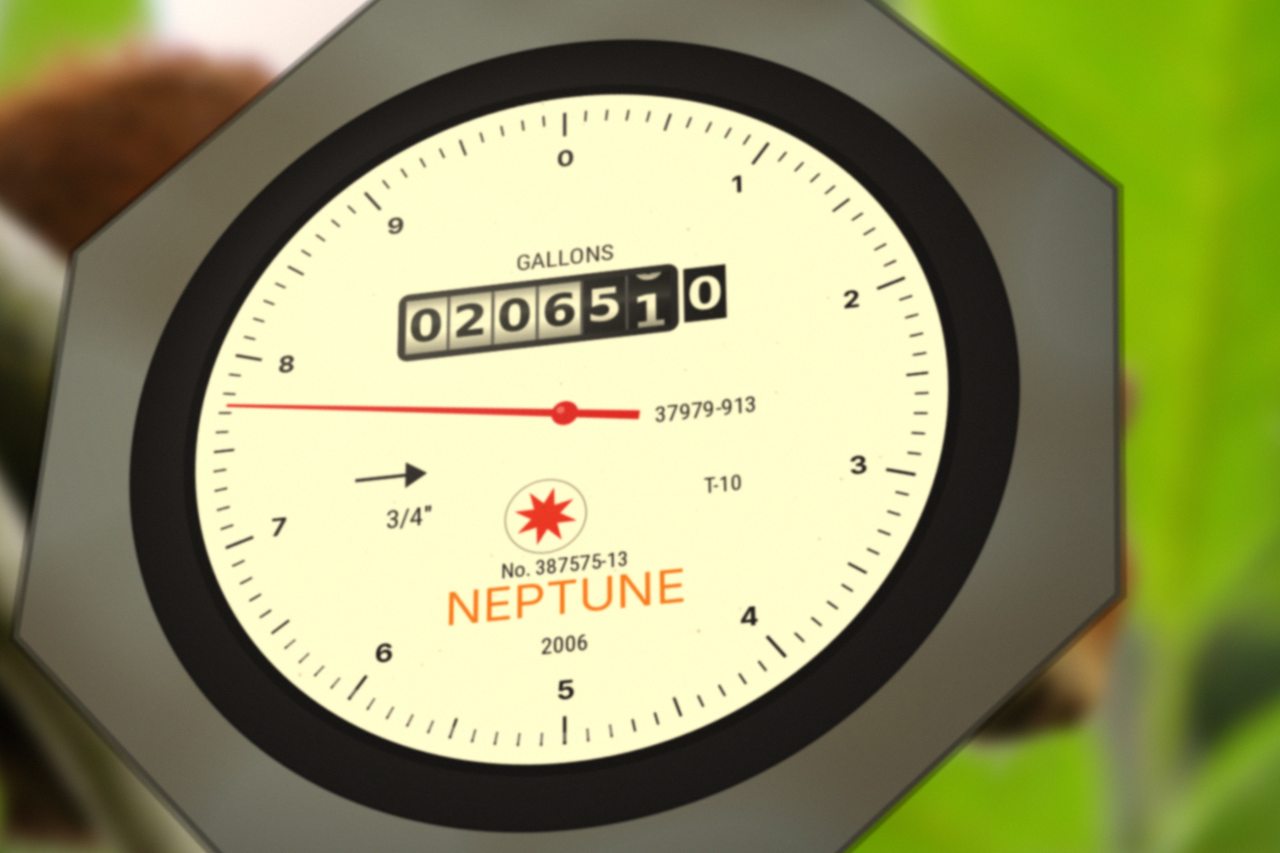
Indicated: 206507.7,gal
